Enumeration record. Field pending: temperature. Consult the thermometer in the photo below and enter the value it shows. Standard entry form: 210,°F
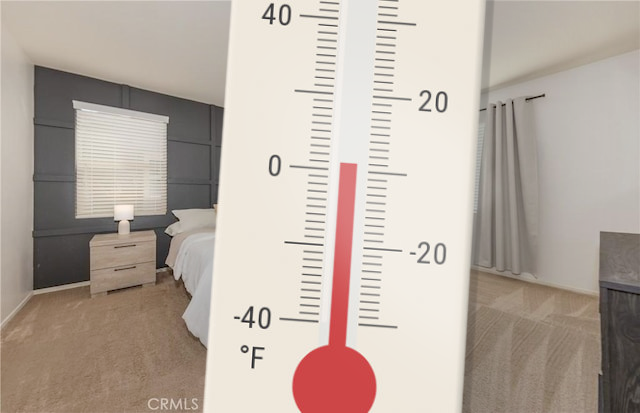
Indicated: 2,°F
